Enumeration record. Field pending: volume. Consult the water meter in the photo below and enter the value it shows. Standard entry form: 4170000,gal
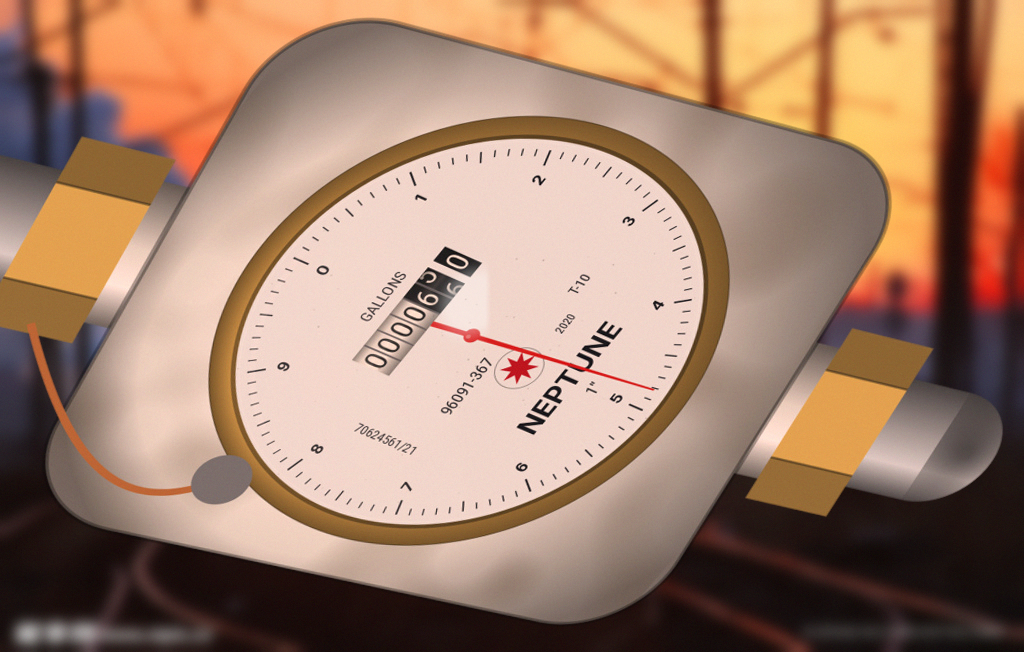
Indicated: 654.8,gal
